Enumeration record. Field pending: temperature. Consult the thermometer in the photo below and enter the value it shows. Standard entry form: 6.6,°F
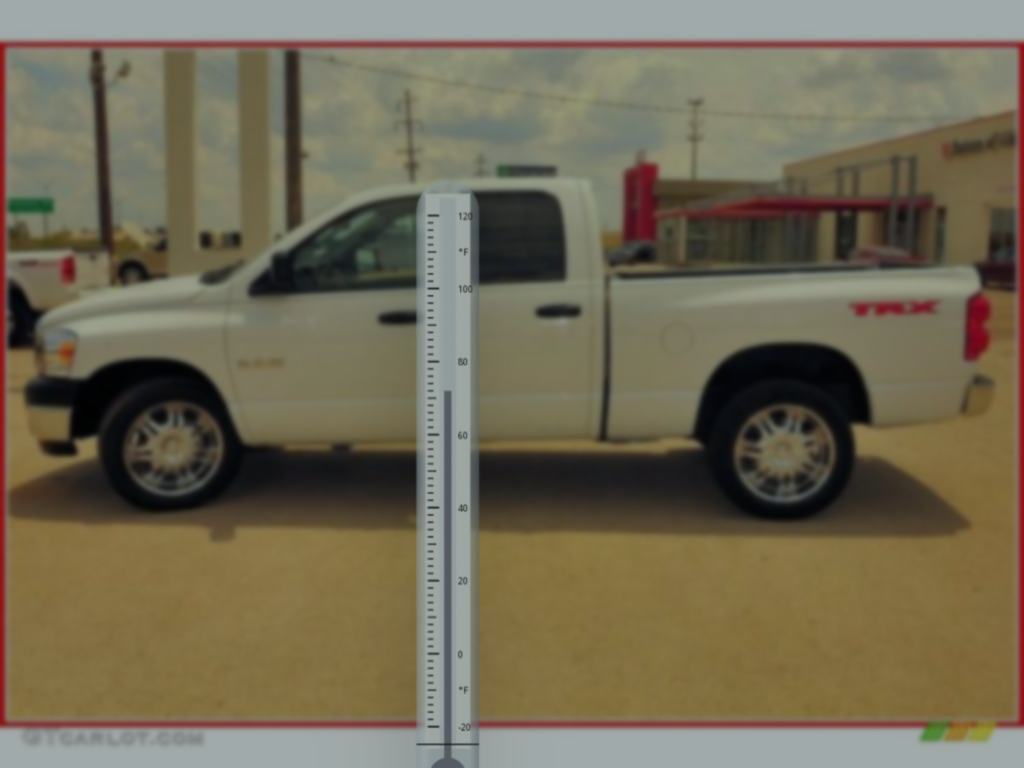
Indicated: 72,°F
